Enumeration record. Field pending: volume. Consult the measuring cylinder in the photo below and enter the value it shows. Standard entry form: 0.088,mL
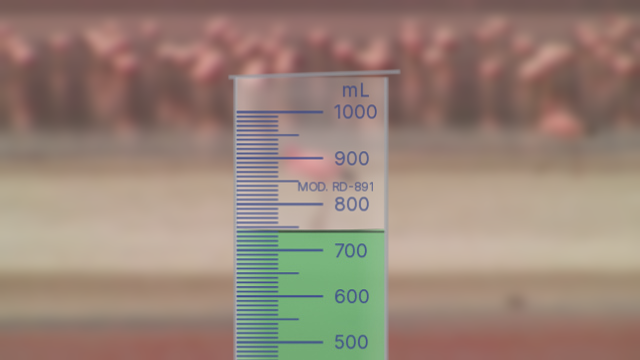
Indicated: 740,mL
